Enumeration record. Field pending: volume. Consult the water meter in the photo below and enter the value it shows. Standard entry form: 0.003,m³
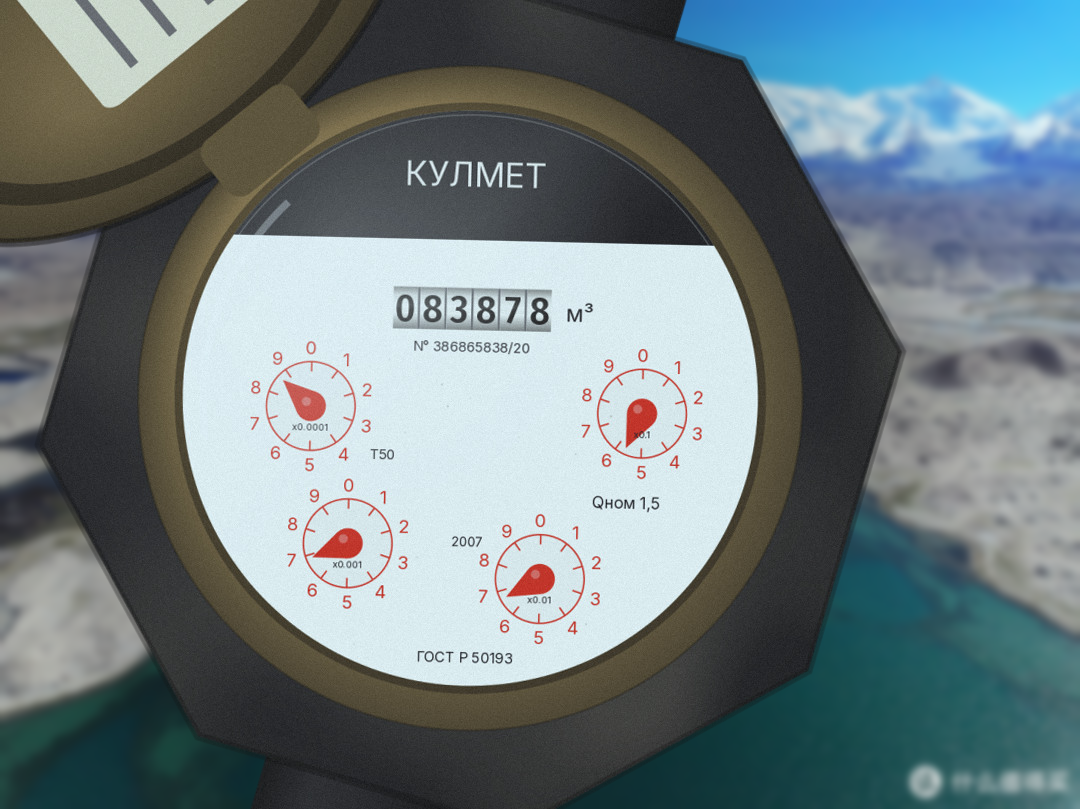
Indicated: 83878.5668,m³
